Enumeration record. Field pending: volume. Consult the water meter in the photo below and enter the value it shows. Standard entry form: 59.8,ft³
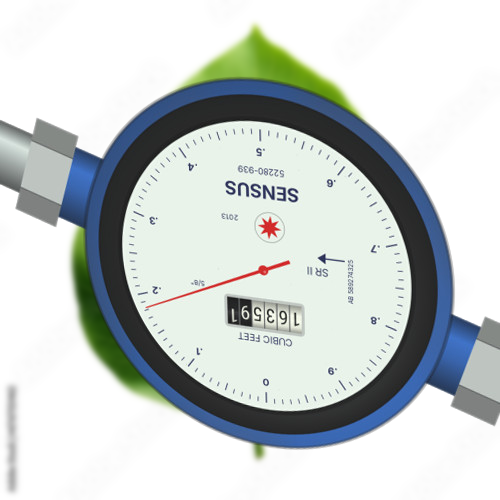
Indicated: 163591.18,ft³
